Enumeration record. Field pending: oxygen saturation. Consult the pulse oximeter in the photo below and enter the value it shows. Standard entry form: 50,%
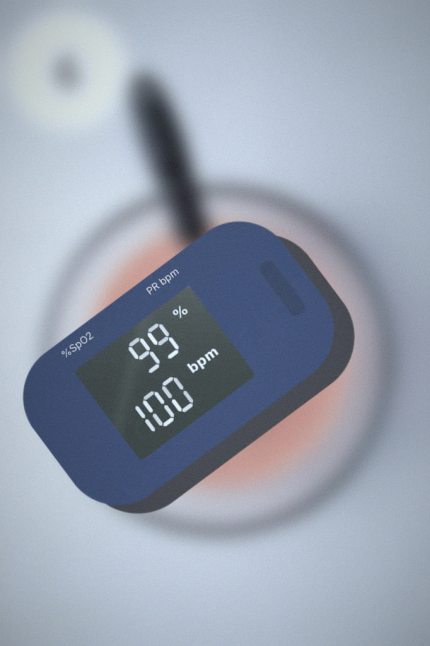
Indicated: 99,%
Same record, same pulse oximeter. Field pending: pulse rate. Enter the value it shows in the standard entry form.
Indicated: 100,bpm
